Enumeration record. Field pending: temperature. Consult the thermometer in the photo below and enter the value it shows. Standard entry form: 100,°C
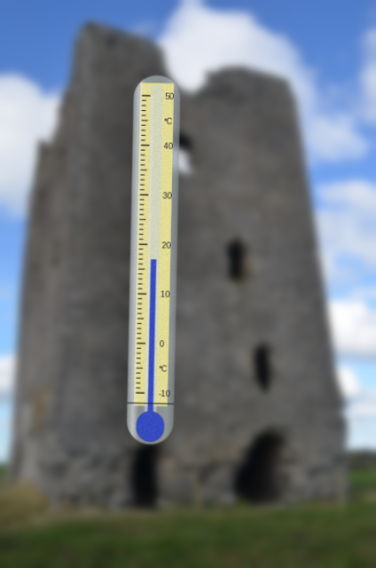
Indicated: 17,°C
